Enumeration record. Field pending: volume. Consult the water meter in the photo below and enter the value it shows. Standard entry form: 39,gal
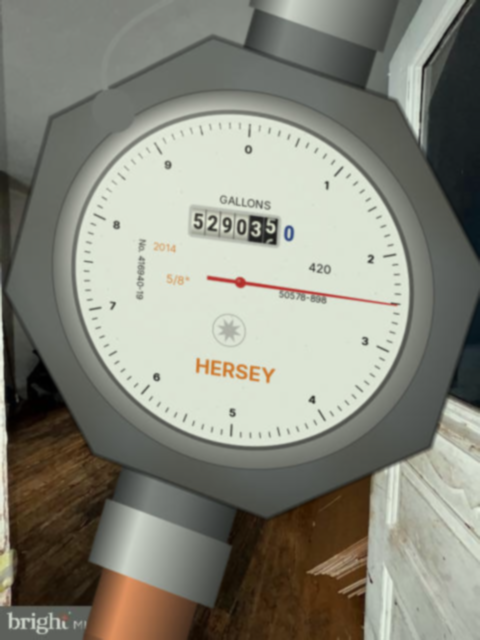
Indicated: 5290352.5,gal
